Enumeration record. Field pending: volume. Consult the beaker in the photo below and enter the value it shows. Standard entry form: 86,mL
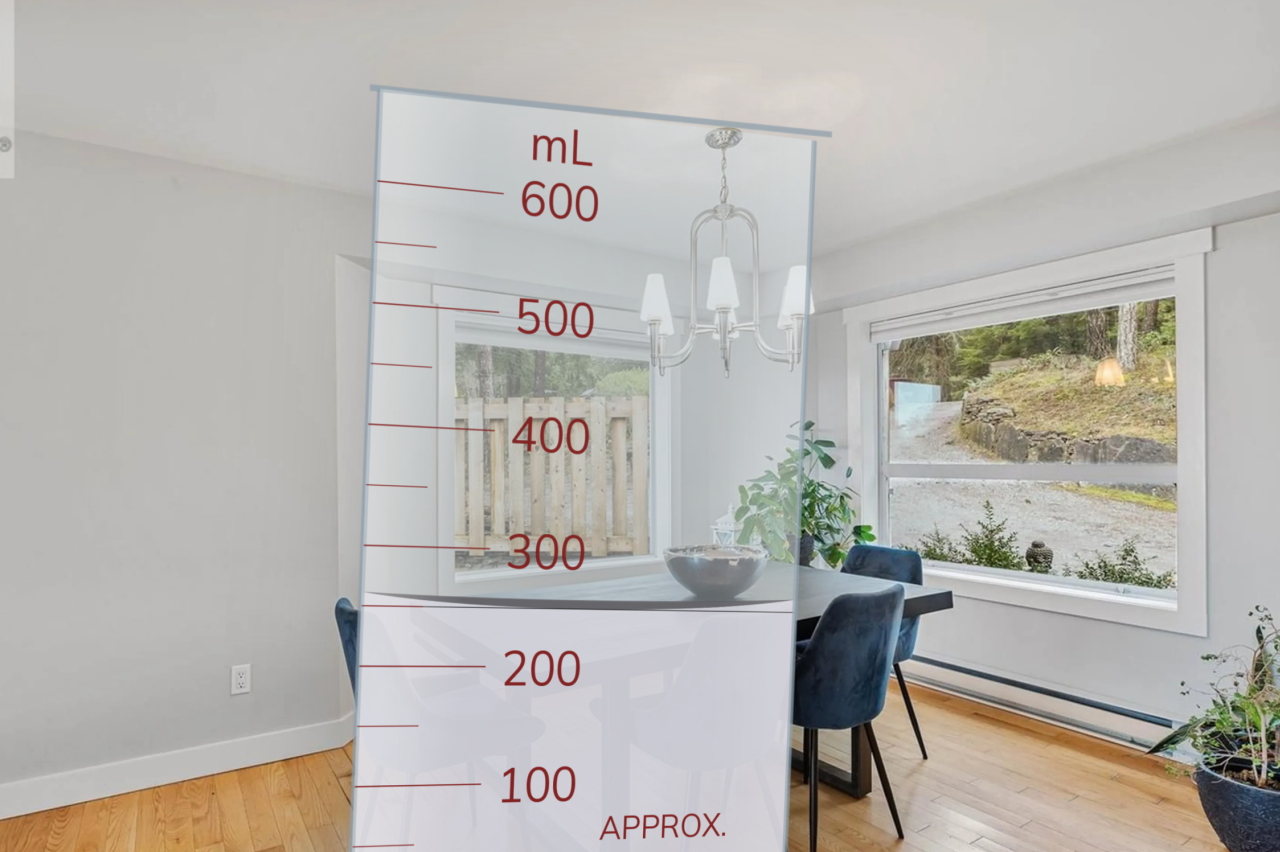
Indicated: 250,mL
